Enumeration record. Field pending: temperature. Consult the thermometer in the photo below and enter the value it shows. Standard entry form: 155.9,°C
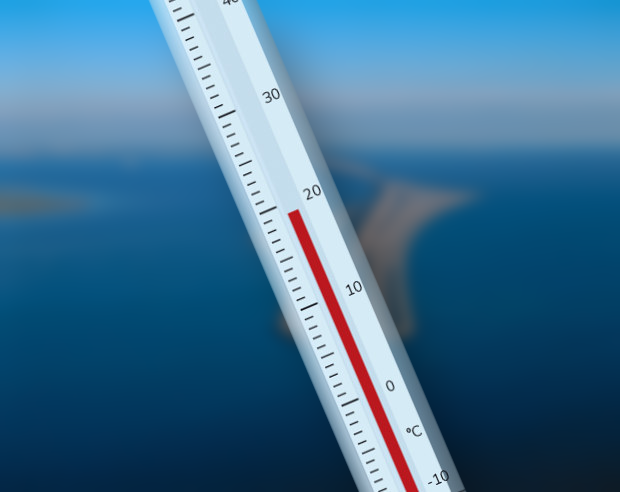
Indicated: 19,°C
